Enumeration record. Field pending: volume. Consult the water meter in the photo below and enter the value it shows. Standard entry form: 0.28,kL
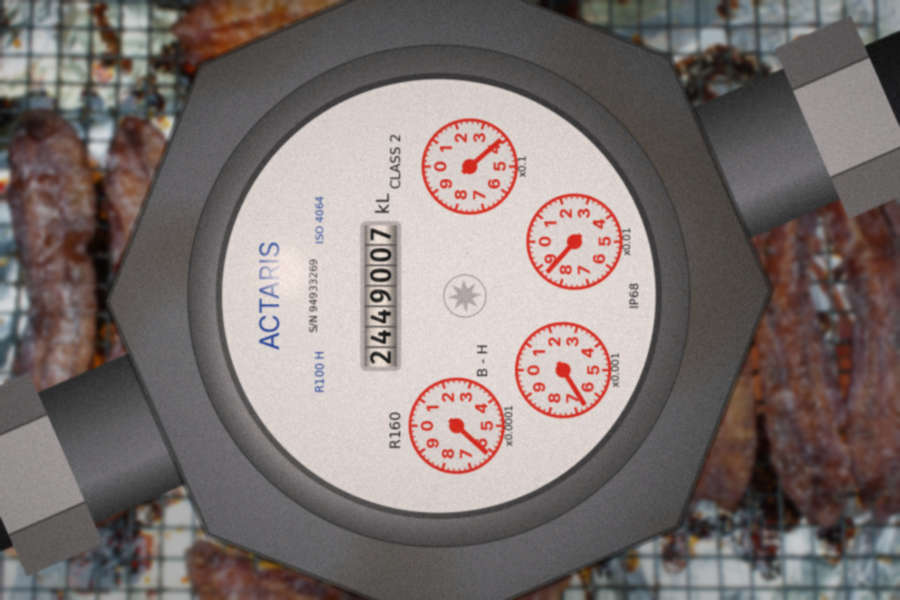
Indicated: 2449007.3866,kL
